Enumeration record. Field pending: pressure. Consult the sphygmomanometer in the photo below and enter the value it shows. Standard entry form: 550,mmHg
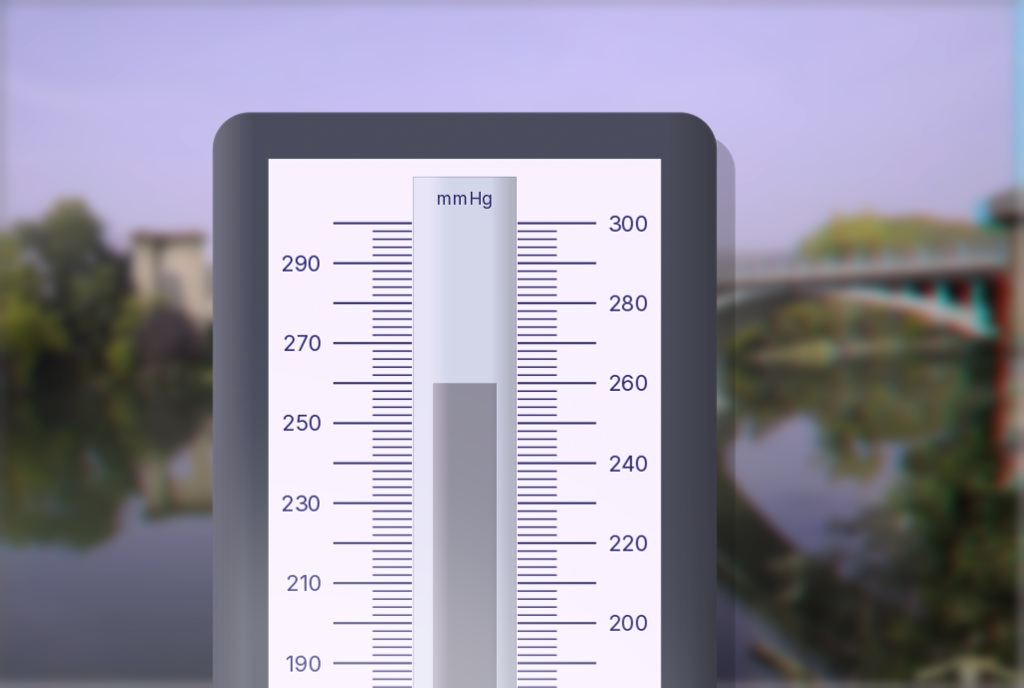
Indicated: 260,mmHg
